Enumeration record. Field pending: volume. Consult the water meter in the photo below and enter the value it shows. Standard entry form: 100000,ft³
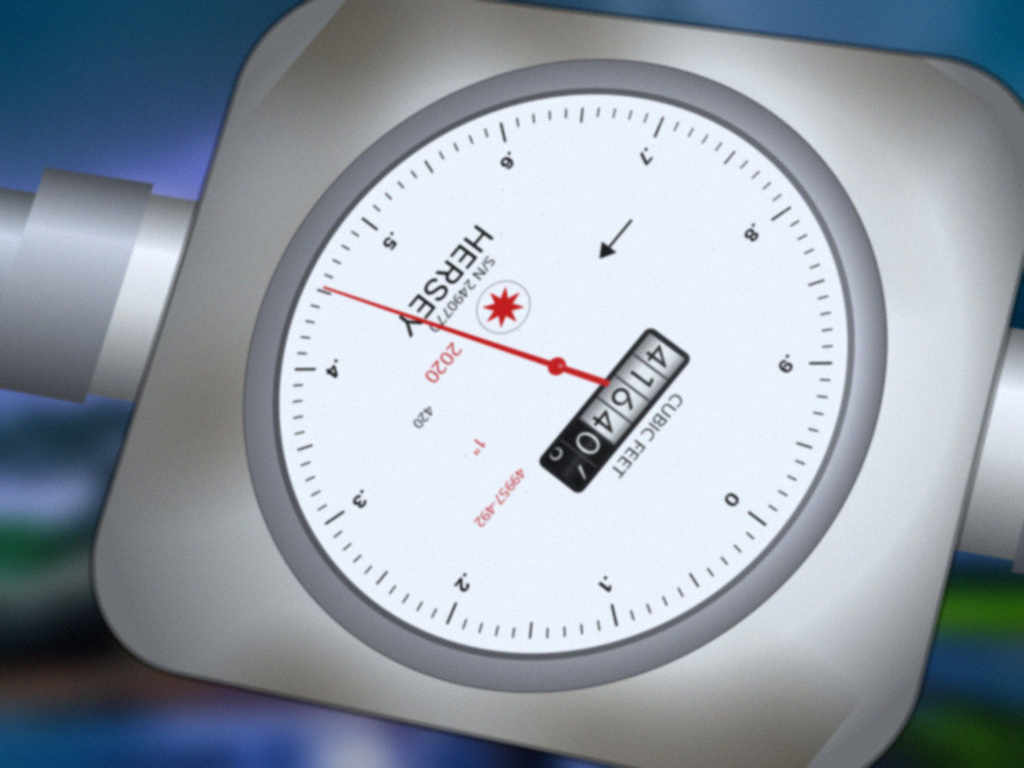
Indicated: 416407.45,ft³
